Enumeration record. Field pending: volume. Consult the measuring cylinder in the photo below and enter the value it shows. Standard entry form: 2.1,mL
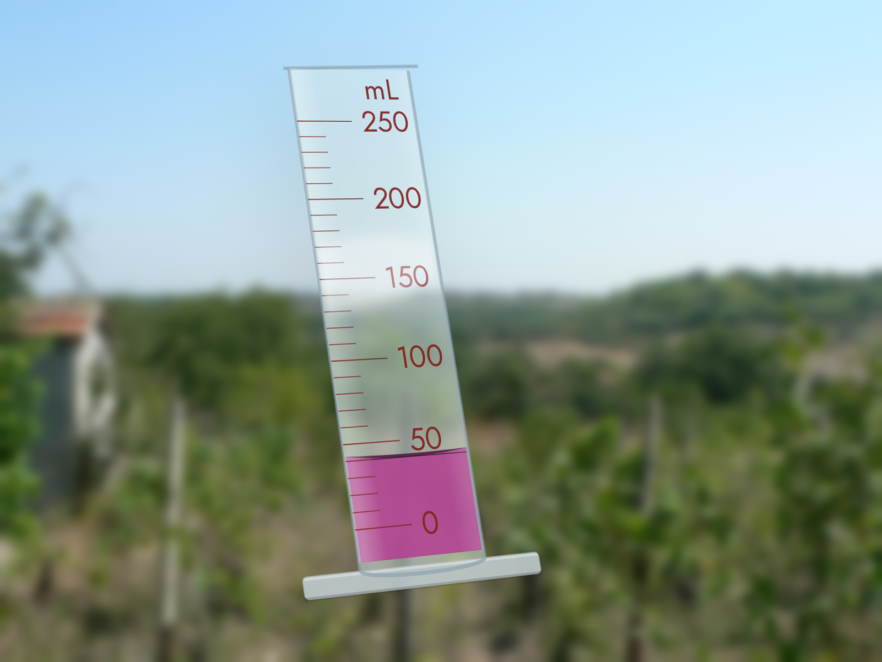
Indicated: 40,mL
